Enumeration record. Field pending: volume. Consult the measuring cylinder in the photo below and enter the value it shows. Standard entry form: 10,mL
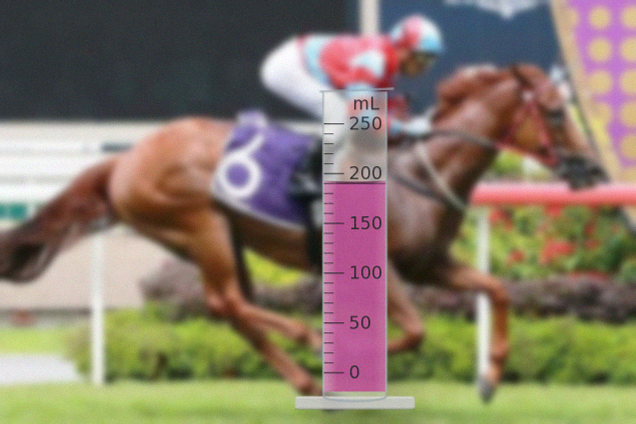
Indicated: 190,mL
